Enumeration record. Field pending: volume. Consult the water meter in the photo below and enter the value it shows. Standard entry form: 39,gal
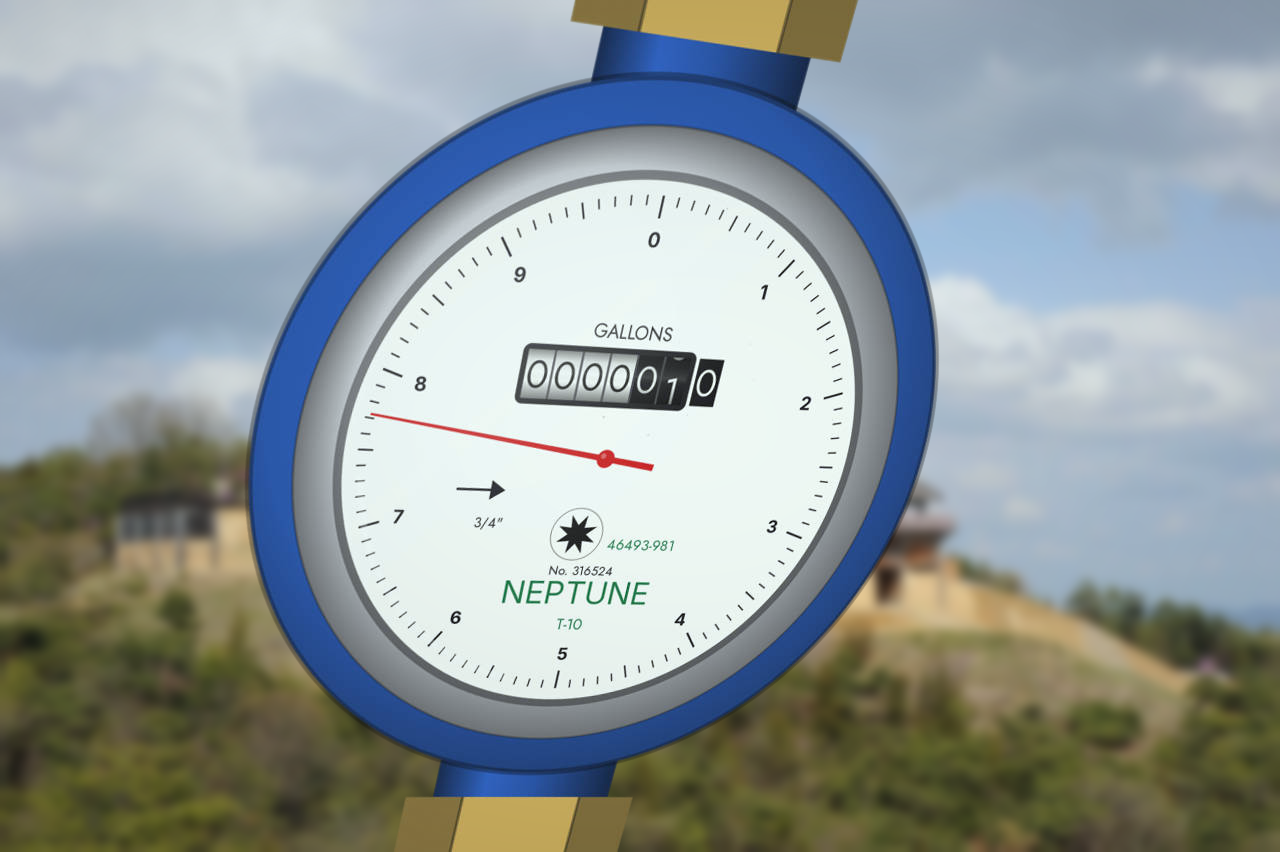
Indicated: 7.7,gal
